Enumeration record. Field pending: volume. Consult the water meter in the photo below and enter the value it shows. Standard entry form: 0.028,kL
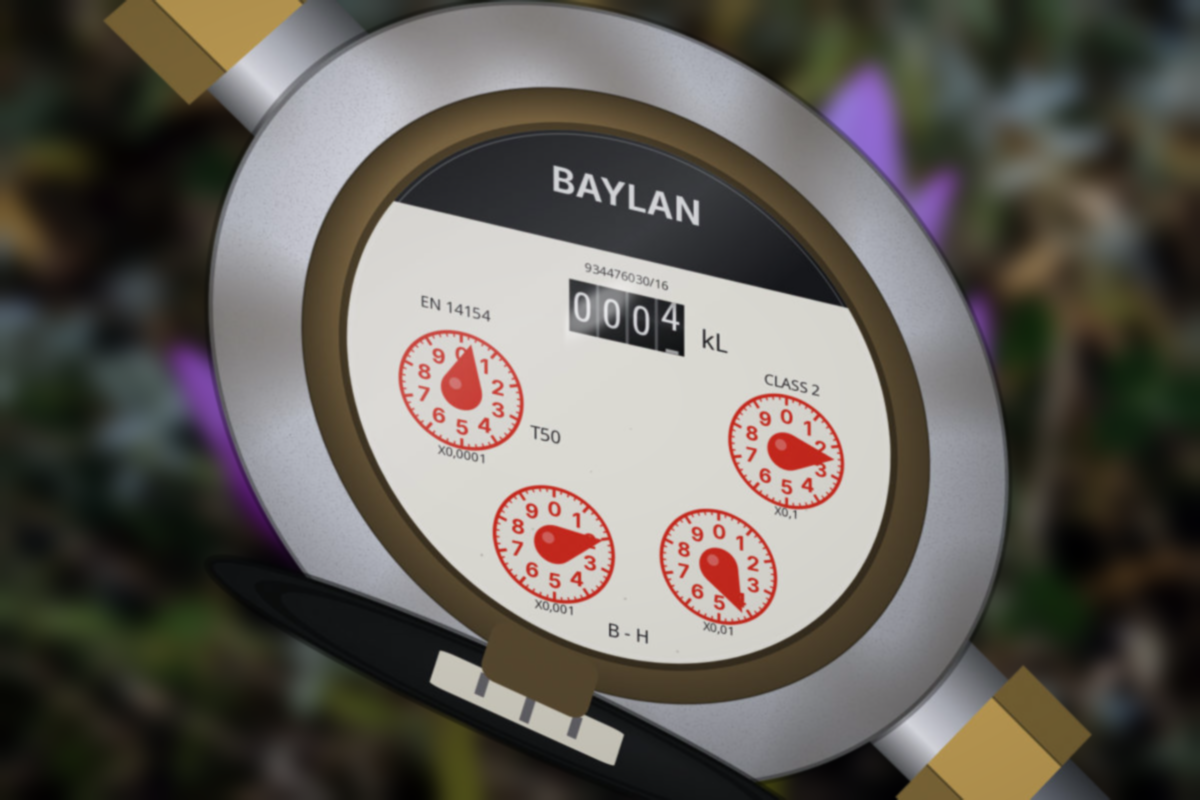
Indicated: 4.2420,kL
